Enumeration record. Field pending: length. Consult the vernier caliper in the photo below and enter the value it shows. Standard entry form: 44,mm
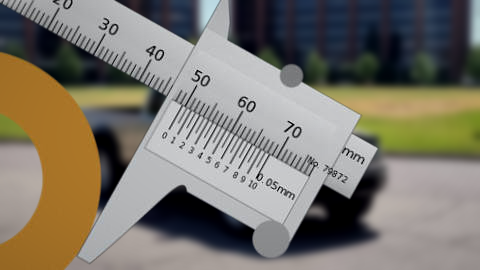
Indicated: 49.5,mm
